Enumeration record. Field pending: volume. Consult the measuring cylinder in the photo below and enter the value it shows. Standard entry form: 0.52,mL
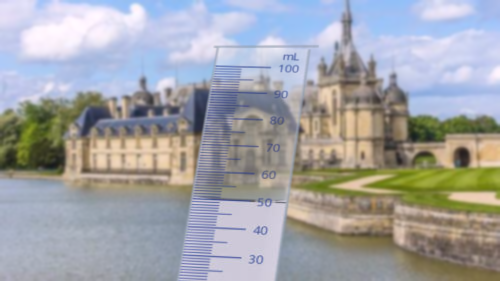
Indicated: 50,mL
